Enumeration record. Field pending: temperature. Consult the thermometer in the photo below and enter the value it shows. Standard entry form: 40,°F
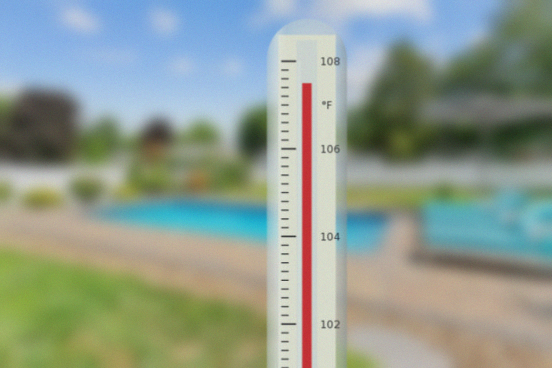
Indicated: 107.5,°F
